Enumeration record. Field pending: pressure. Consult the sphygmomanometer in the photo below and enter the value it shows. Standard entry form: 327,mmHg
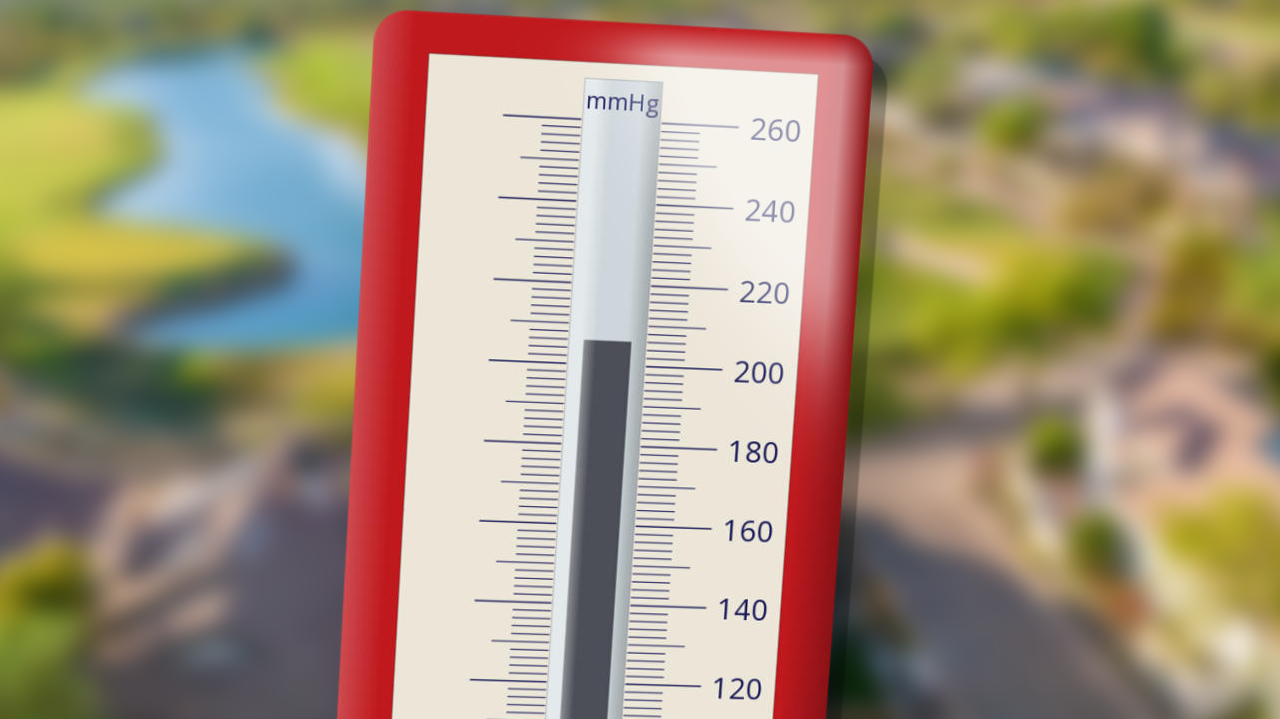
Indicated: 206,mmHg
